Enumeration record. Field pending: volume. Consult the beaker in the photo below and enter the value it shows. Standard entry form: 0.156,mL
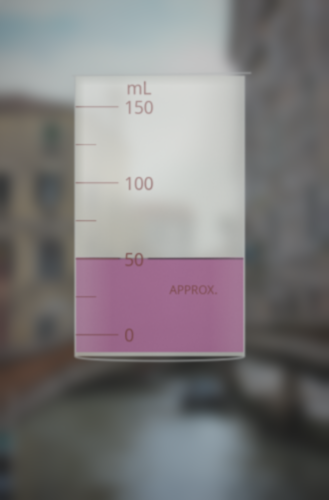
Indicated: 50,mL
